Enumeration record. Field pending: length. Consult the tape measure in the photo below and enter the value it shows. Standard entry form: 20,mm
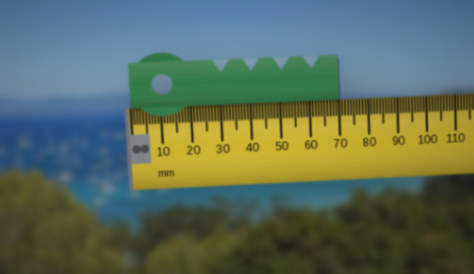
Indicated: 70,mm
